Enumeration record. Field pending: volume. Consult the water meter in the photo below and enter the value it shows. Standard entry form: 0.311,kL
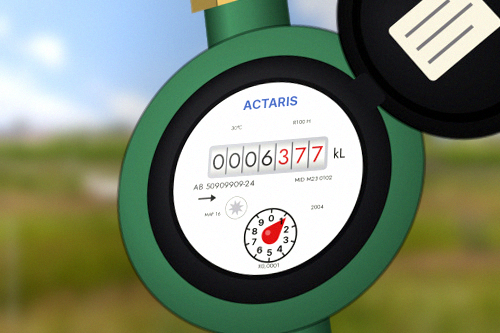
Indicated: 6.3771,kL
